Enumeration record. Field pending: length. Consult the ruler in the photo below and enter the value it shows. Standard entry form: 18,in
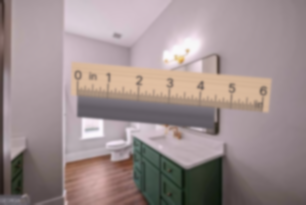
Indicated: 4.5,in
